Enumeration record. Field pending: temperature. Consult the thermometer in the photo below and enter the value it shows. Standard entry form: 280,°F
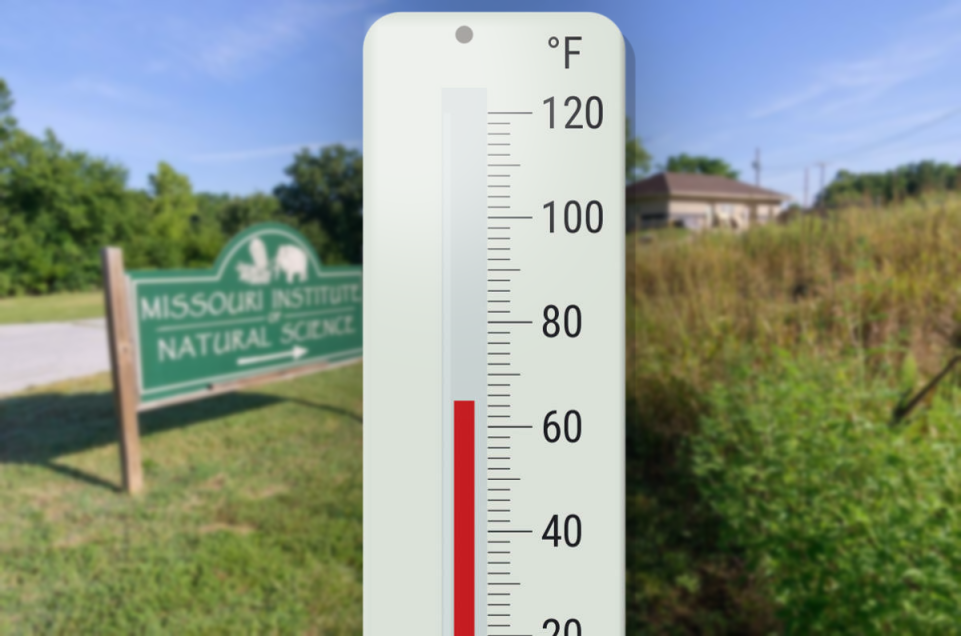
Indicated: 65,°F
